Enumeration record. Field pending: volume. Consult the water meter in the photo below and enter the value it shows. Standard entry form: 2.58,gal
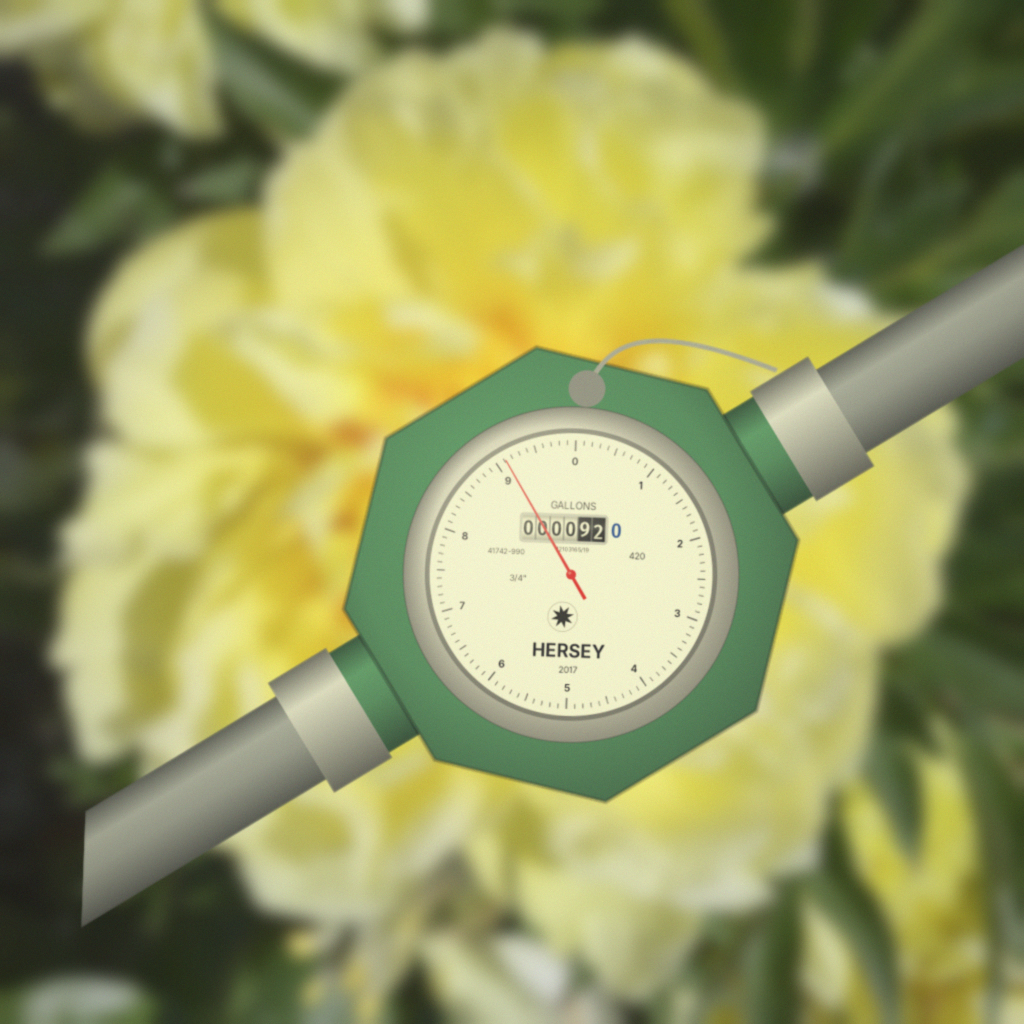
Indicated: 919.1,gal
